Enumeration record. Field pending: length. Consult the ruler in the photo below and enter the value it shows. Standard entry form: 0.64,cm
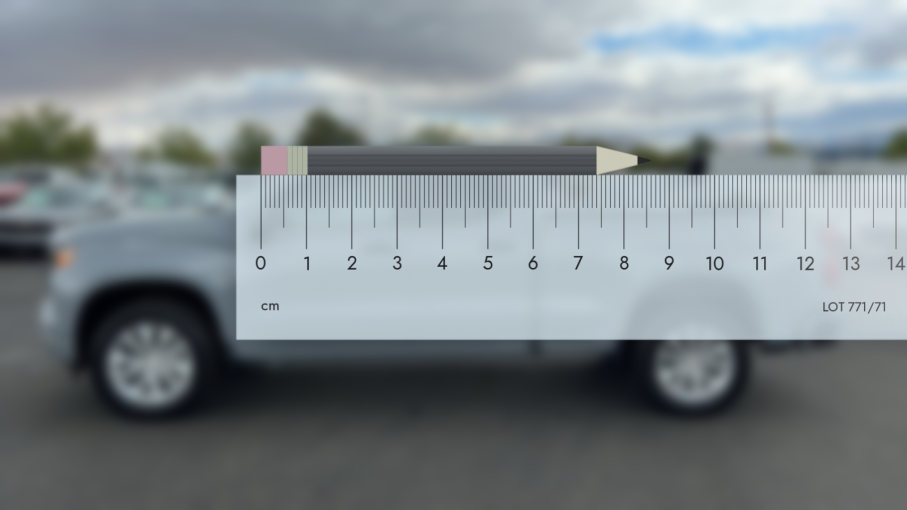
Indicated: 8.6,cm
